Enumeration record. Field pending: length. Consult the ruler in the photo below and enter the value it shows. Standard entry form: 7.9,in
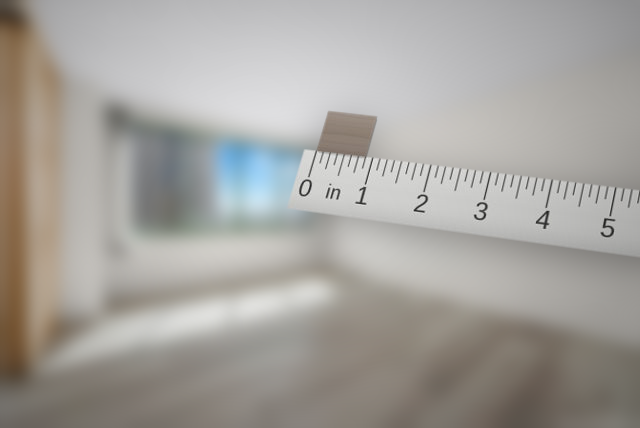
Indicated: 0.875,in
